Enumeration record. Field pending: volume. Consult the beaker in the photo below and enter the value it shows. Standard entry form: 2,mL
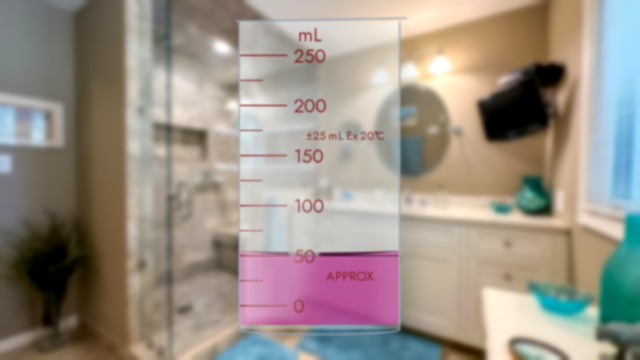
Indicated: 50,mL
